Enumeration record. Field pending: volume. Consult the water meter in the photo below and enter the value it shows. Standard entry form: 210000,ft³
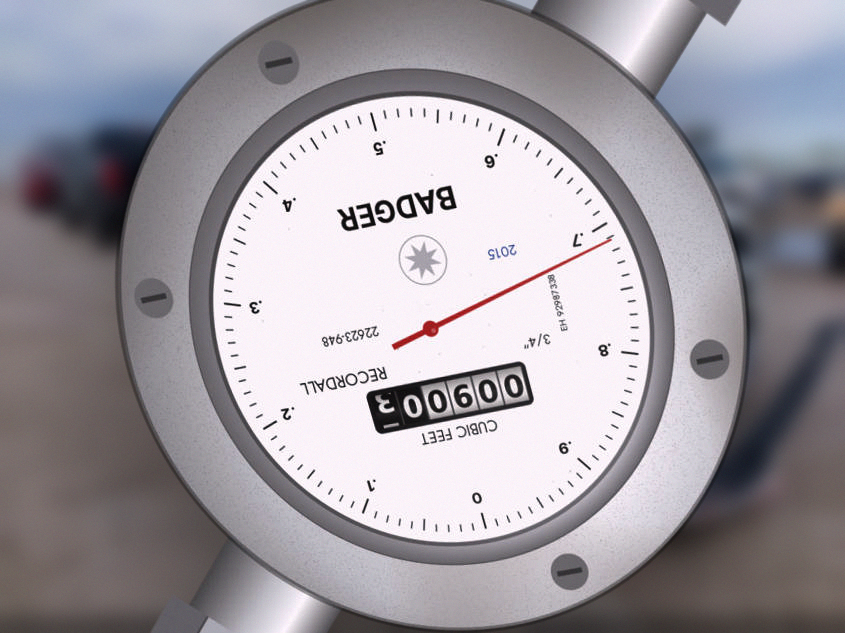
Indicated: 9002.71,ft³
